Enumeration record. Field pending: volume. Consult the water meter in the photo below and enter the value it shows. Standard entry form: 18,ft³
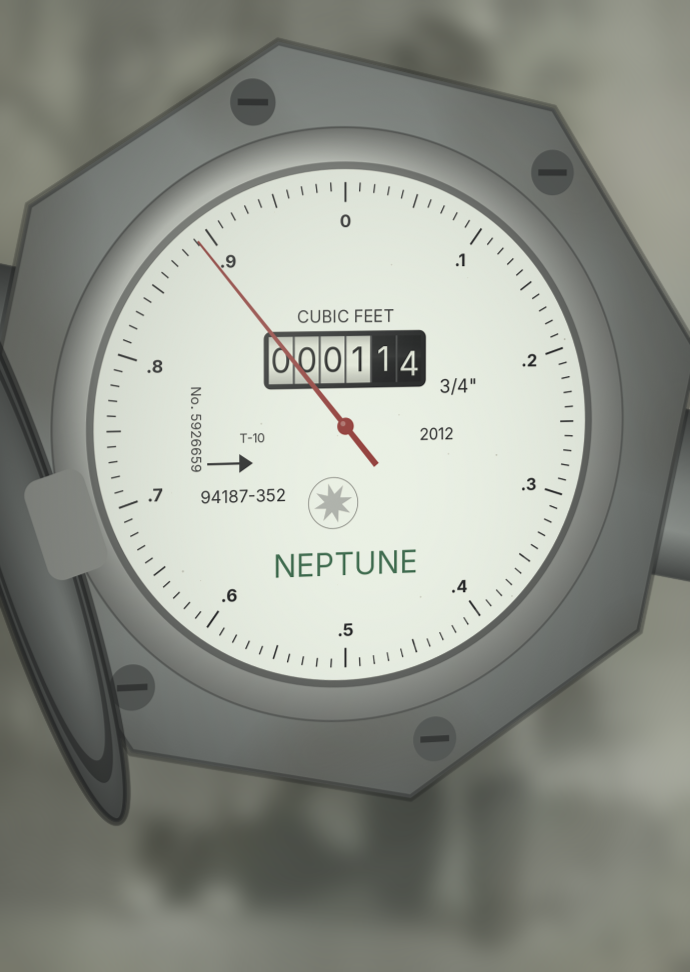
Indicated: 113.89,ft³
